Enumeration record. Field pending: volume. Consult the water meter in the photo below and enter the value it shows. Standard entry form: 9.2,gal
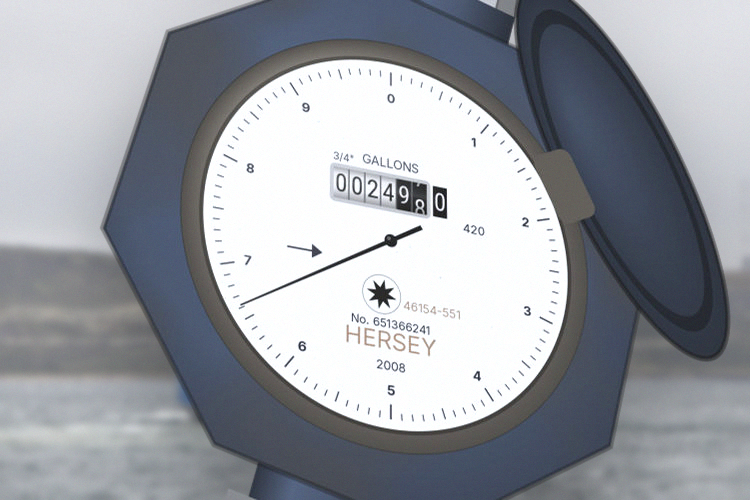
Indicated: 24976.6,gal
